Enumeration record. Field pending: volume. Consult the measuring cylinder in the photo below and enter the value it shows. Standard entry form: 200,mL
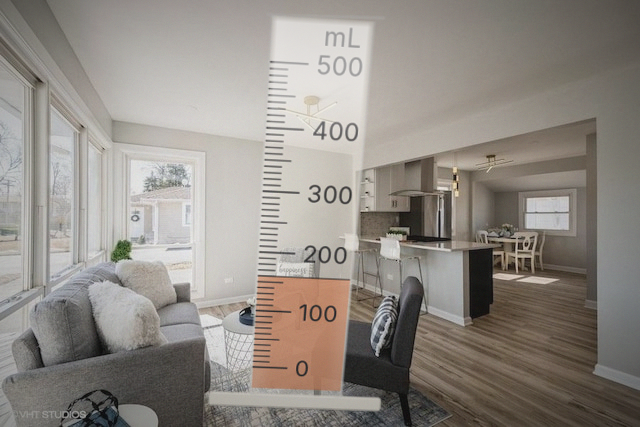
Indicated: 160,mL
